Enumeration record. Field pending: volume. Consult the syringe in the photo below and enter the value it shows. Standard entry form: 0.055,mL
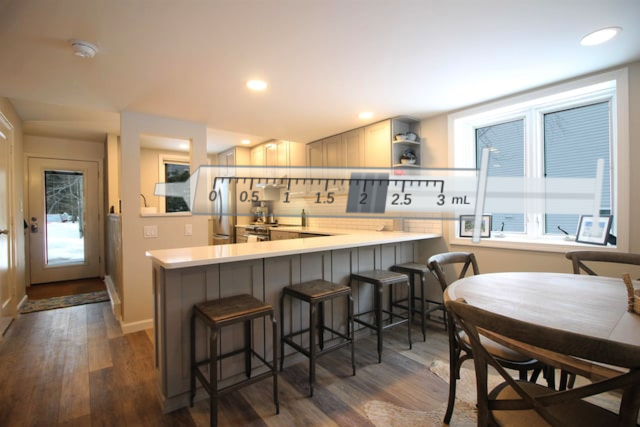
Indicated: 1.8,mL
